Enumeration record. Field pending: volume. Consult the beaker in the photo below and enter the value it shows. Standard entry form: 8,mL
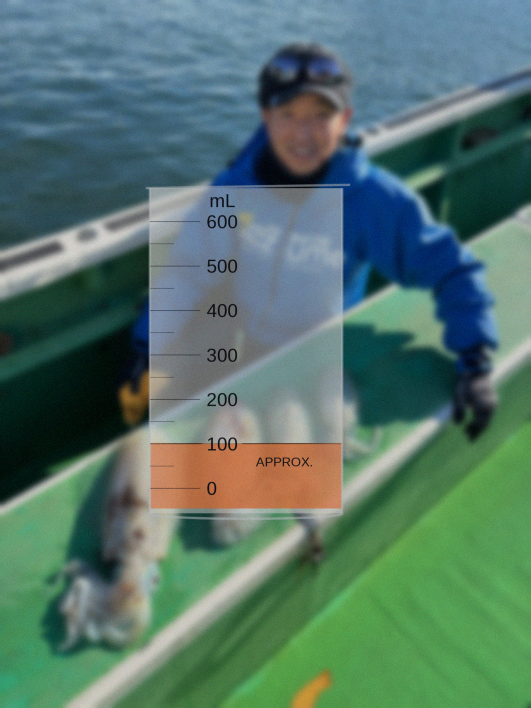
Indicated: 100,mL
